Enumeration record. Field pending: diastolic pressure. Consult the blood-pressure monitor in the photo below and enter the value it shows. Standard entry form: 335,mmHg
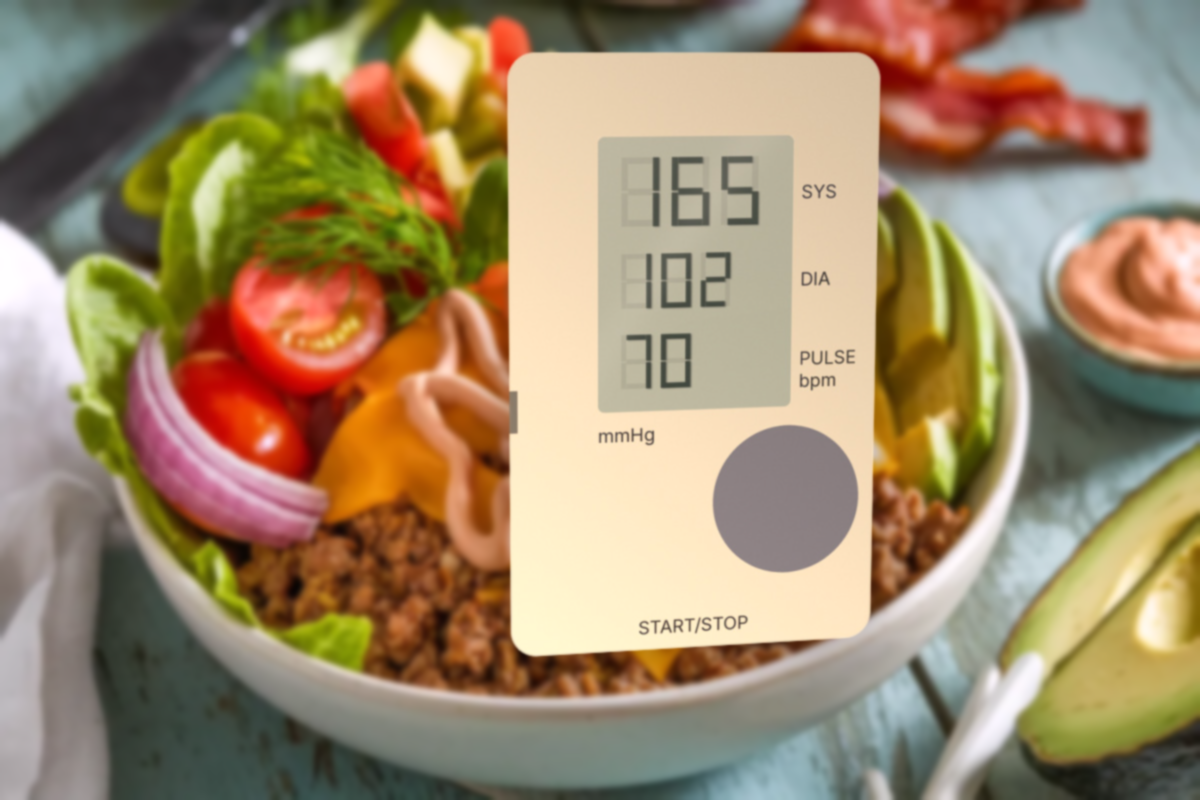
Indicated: 102,mmHg
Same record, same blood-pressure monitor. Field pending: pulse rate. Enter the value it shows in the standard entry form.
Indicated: 70,bpm
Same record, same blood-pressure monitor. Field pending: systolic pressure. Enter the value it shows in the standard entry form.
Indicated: 165,mmHg
